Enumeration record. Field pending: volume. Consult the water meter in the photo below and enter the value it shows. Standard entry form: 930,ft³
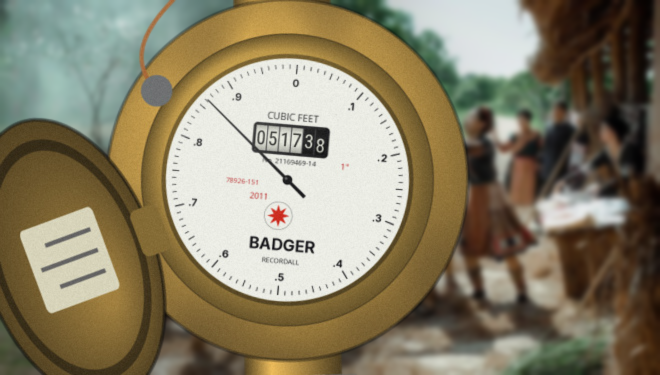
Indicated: 51737.86,ft³
